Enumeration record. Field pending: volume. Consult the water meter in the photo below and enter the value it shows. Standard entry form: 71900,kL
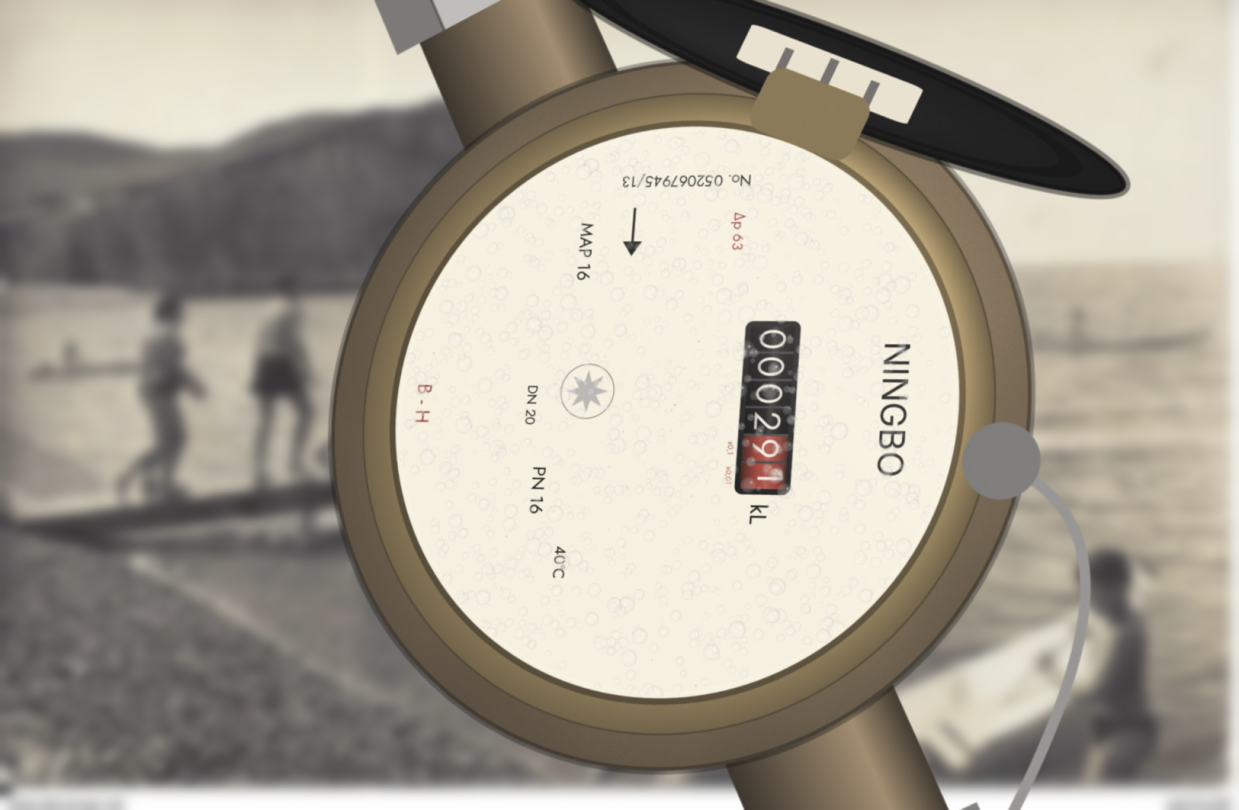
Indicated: 2.91,kL
